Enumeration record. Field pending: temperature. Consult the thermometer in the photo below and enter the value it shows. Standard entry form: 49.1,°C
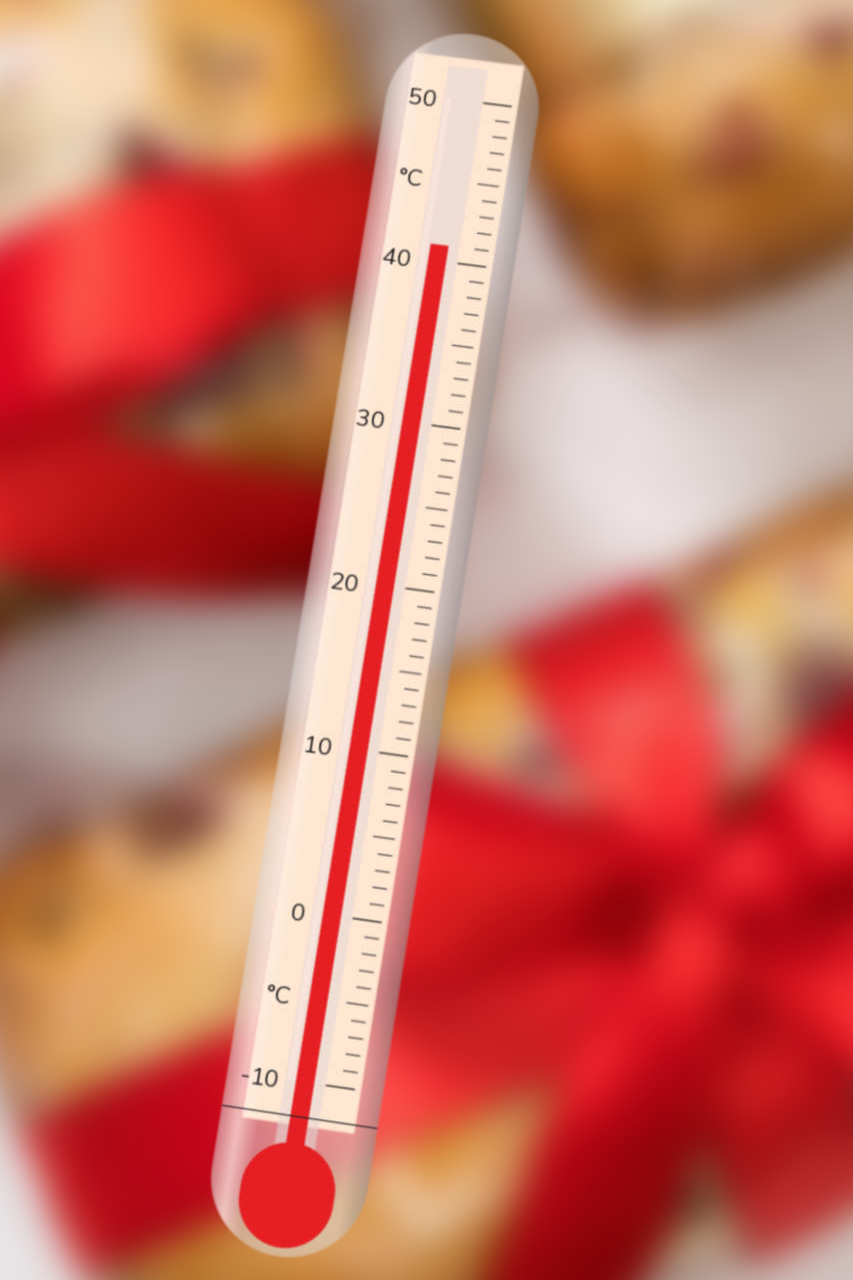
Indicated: 41,°C
